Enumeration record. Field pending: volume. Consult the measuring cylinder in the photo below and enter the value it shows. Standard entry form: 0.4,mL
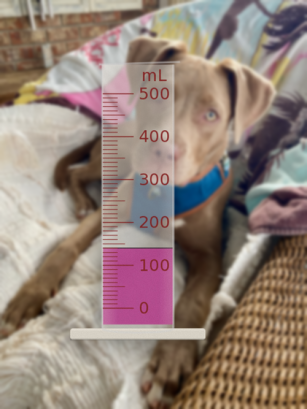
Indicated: 140,mL
